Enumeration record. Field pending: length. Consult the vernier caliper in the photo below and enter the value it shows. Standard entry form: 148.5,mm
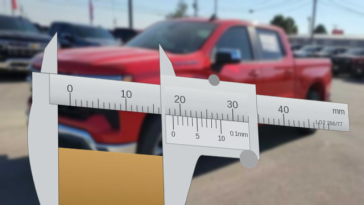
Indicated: 18.6,mm
